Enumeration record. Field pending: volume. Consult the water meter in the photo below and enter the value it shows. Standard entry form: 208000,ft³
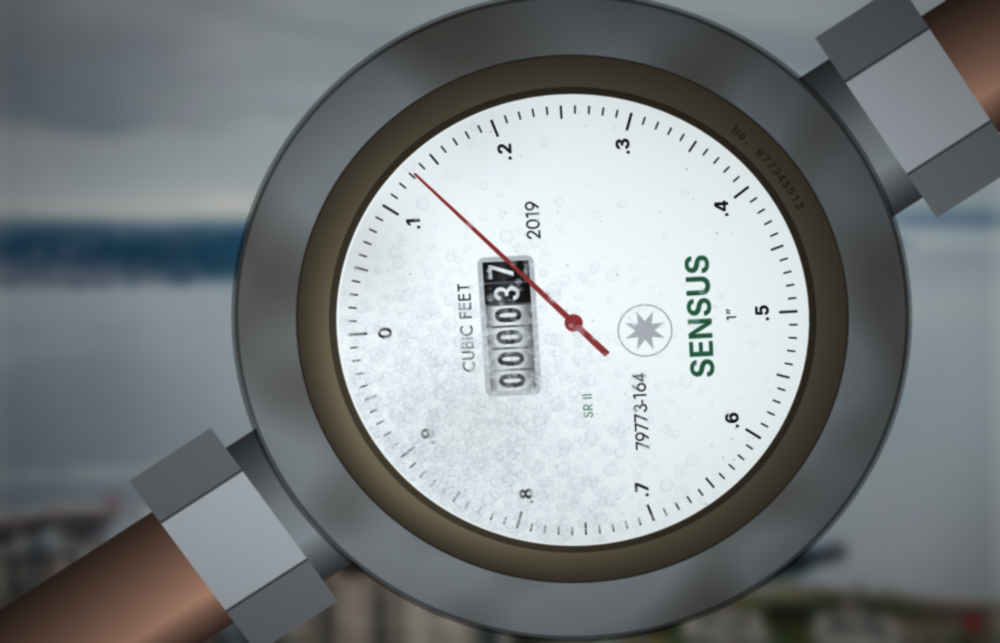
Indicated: 37.13,ft³
